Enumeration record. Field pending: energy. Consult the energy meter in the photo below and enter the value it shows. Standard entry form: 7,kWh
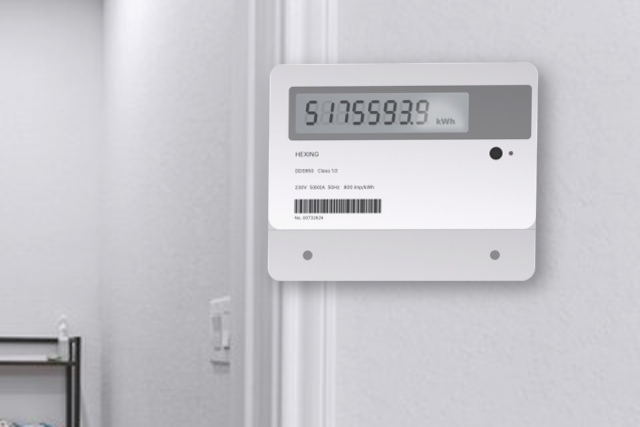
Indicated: 5175593.9,kWh
